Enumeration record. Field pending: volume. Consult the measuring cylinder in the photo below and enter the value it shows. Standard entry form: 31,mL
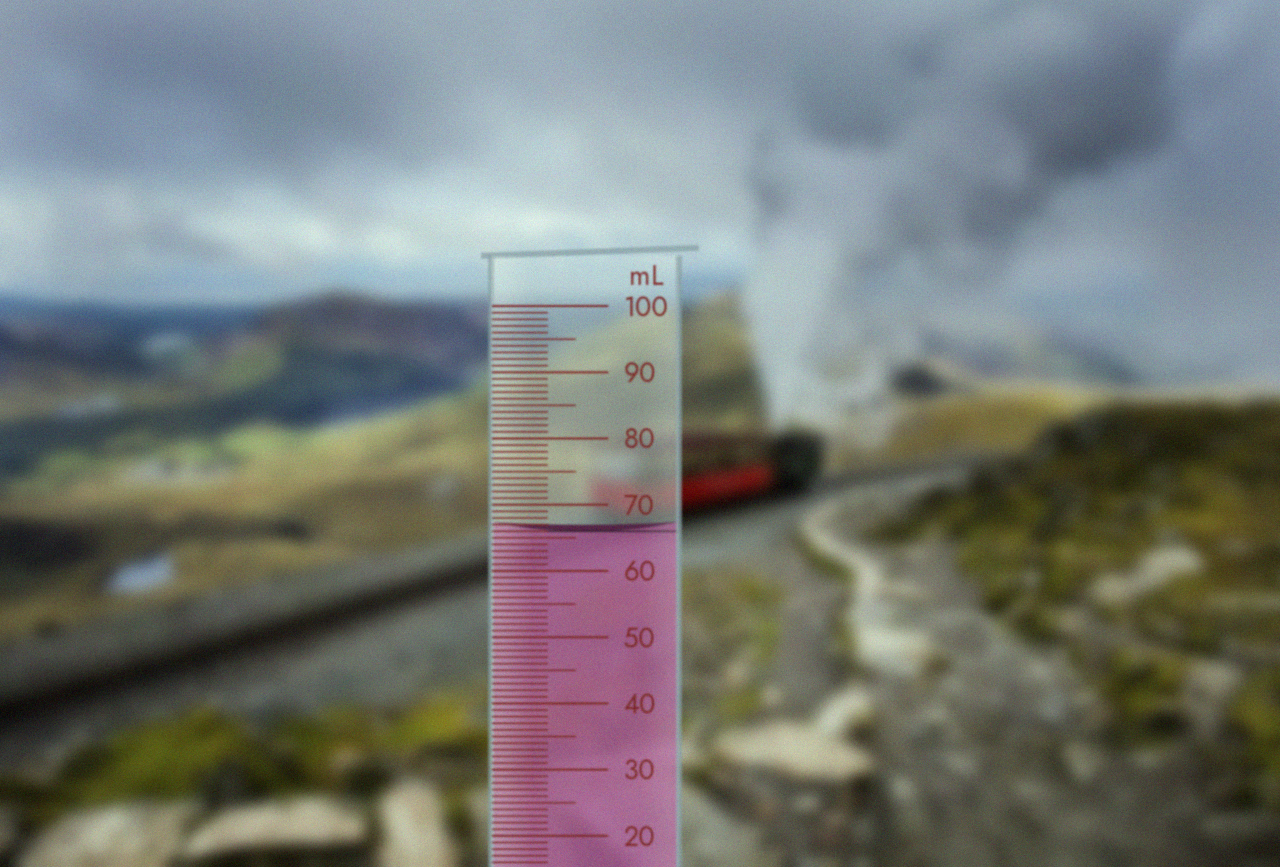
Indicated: 66,mL
